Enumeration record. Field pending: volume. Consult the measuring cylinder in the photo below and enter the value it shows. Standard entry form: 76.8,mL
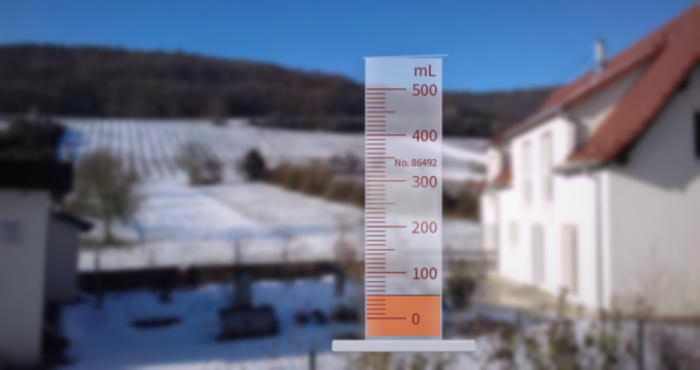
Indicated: 50,mL
